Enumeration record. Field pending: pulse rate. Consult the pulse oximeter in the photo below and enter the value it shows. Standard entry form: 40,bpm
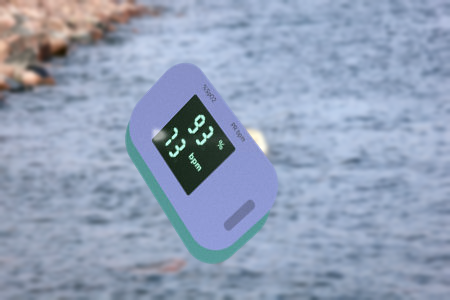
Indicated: 73,bpm
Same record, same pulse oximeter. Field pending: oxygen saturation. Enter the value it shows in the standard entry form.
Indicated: 93,%
